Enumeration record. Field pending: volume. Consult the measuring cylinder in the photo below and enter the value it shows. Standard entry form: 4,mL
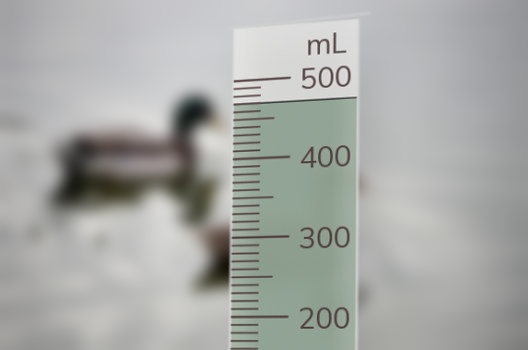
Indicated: 470,mL
